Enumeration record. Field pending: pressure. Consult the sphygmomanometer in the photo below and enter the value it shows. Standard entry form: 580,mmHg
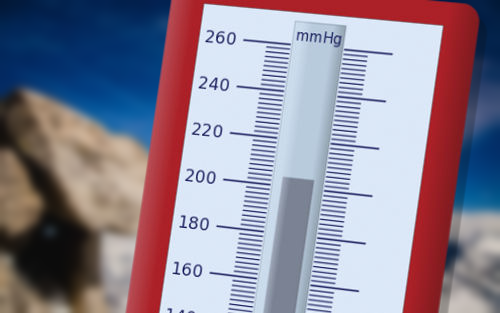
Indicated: 204,mmHg
